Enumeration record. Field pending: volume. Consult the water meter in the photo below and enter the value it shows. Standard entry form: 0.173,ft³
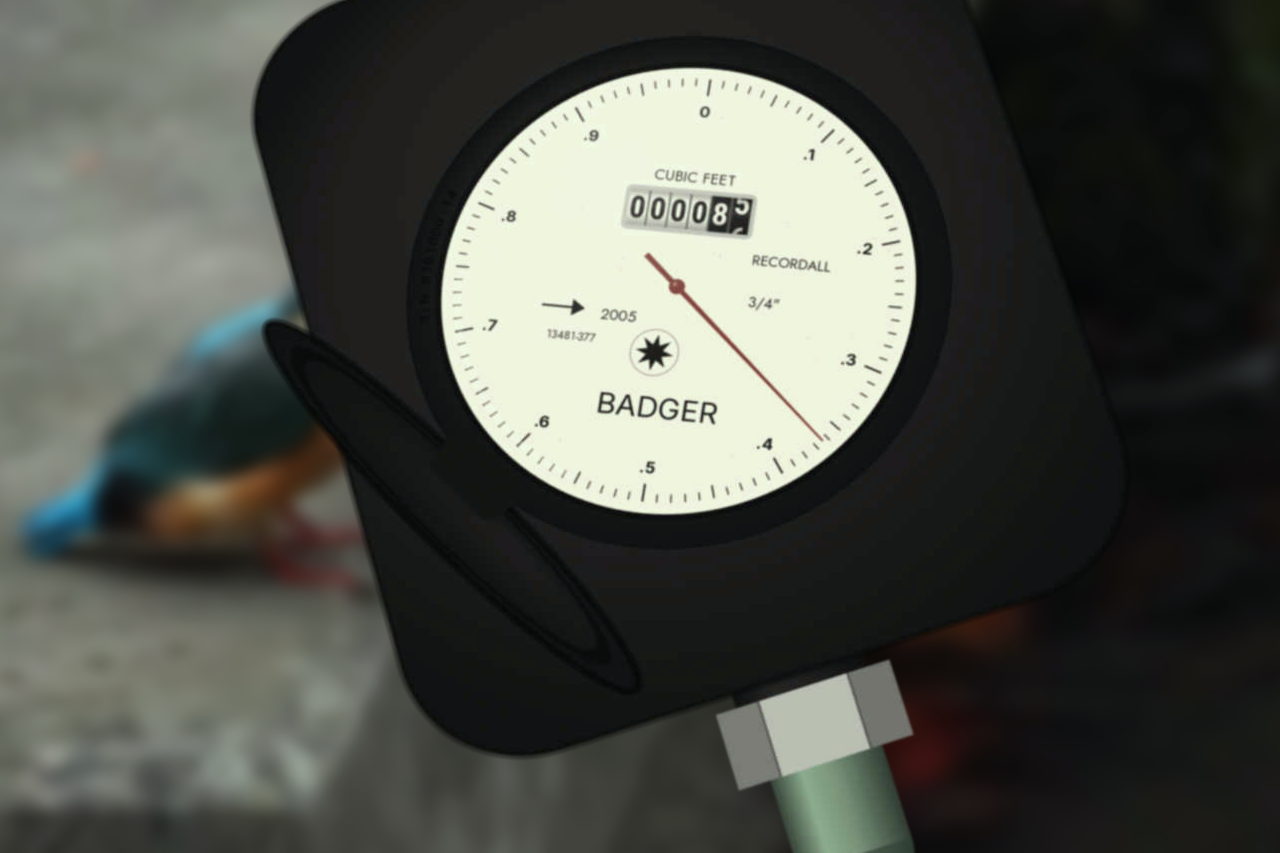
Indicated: 85.36,ft³
